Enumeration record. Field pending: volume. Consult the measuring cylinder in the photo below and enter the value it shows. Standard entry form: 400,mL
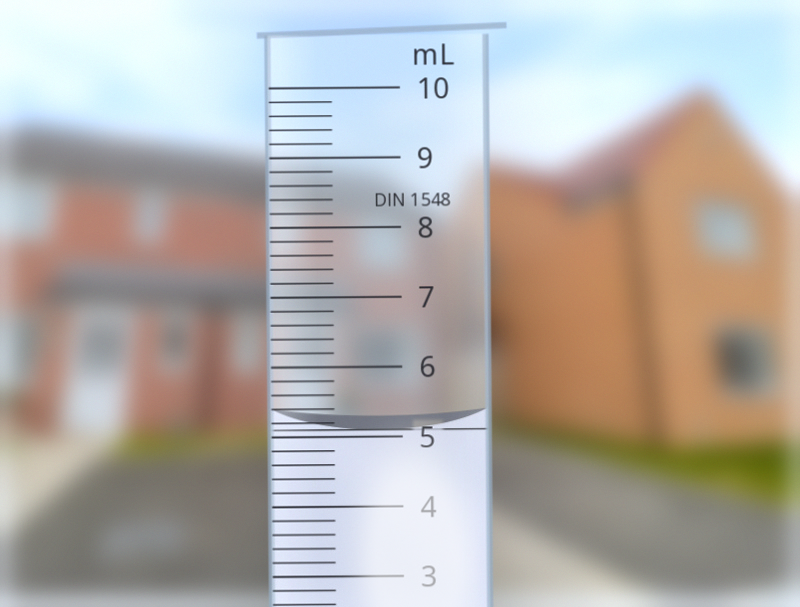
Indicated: 5.1,mL
